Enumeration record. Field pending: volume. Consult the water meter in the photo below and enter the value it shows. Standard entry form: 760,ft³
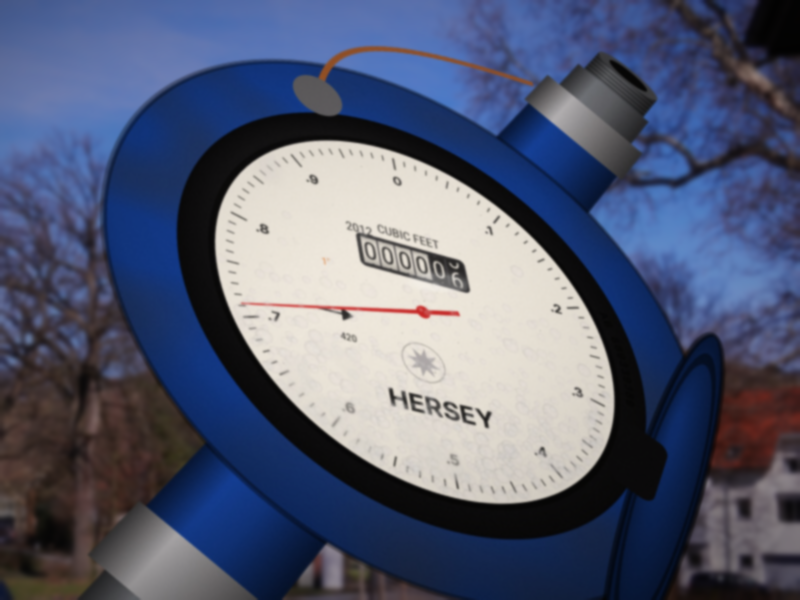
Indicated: 5.71,ft³
